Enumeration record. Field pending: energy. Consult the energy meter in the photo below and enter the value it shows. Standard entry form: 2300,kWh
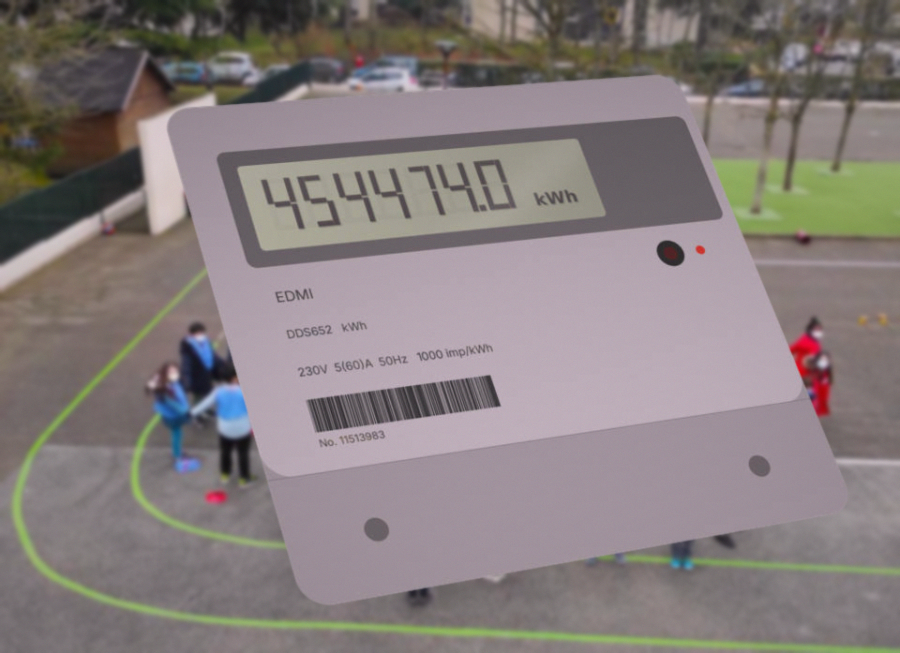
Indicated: 454474.0,kWh
